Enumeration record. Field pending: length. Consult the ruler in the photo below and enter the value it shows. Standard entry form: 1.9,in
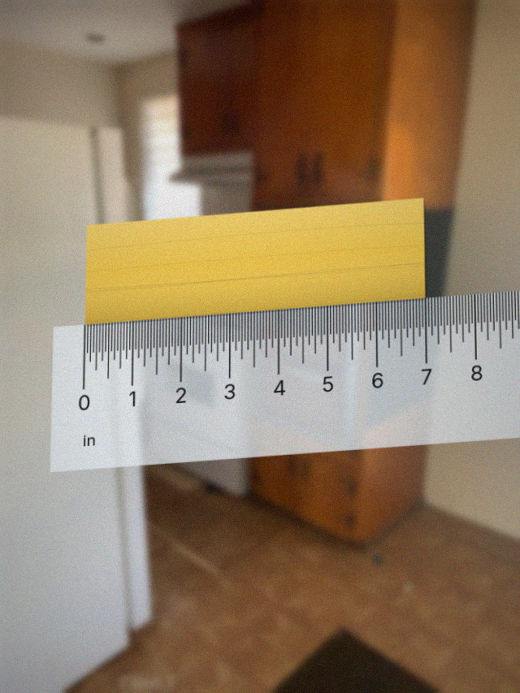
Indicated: 7,in
